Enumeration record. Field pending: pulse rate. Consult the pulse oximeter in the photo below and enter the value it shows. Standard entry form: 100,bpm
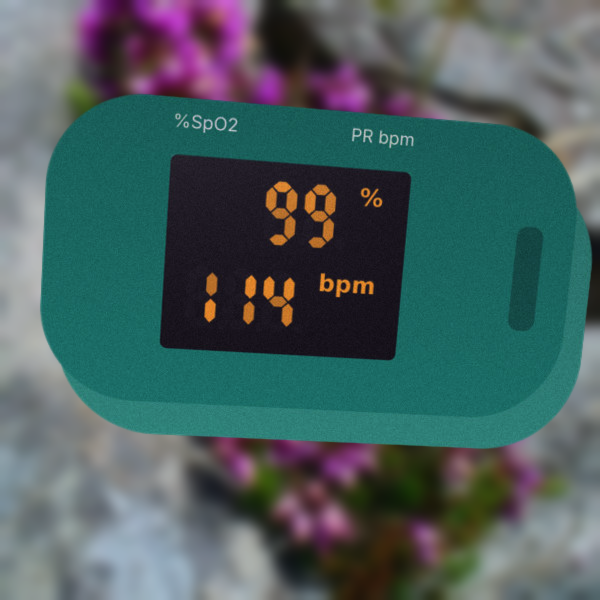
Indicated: 114,bpm
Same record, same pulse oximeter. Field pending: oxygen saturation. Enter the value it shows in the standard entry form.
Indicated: 99,%
